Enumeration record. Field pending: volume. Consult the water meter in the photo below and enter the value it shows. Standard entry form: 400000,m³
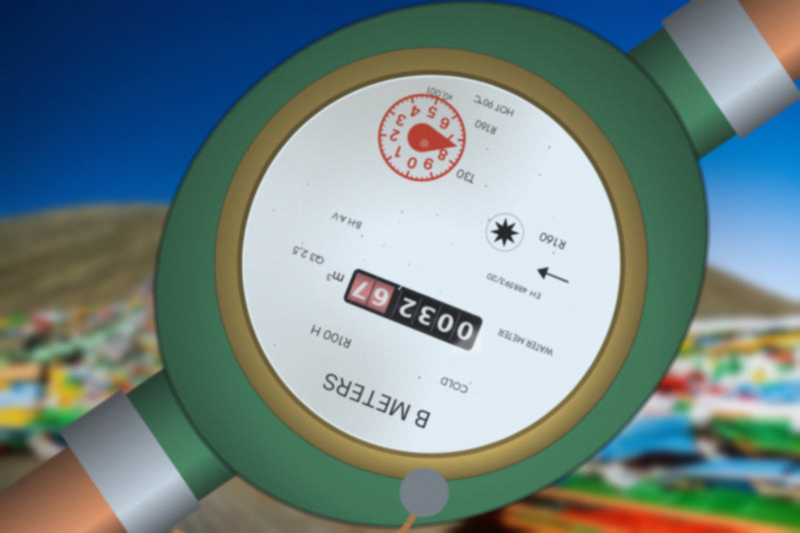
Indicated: 32.677,m³
